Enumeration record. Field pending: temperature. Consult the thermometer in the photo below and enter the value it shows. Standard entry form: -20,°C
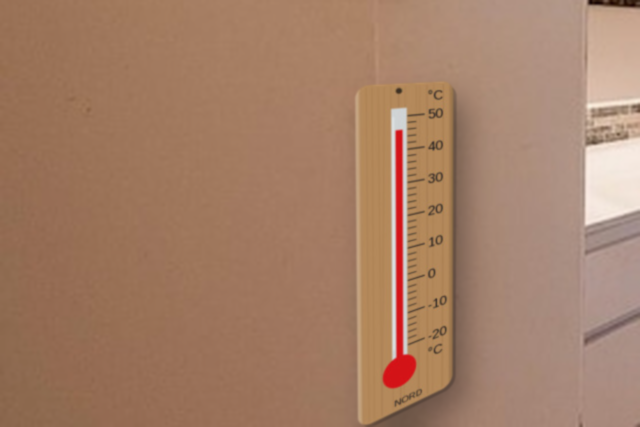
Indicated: 46,°C
